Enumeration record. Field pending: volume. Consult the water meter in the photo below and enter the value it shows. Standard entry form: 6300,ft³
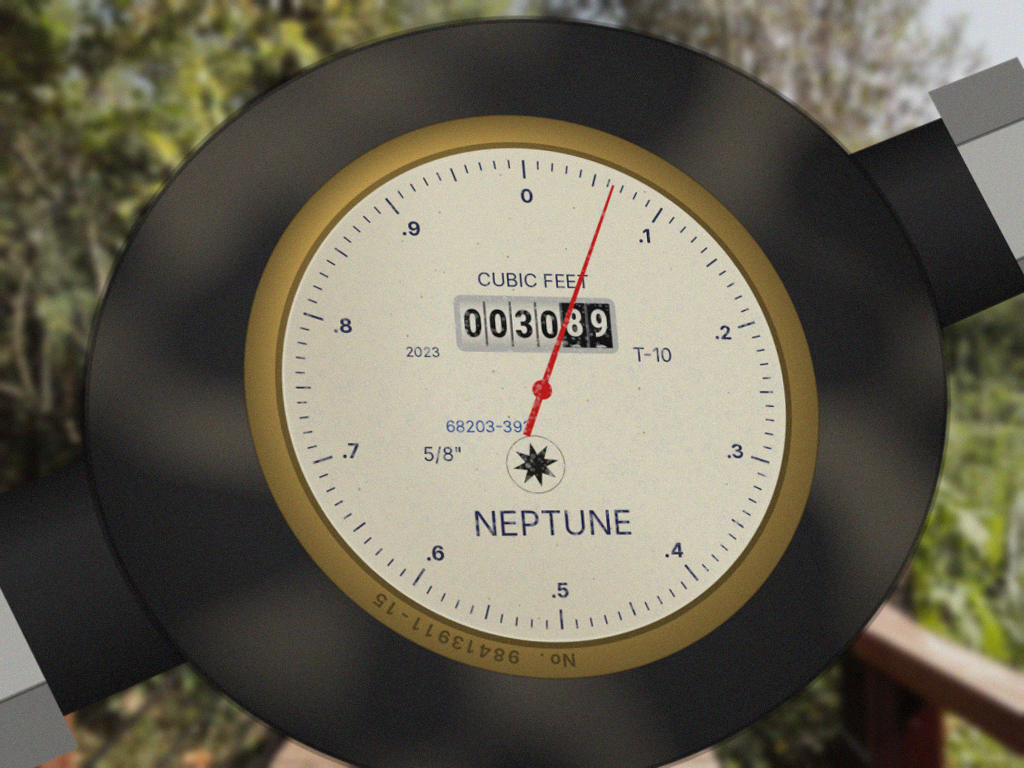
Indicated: 3089.06,ft³
